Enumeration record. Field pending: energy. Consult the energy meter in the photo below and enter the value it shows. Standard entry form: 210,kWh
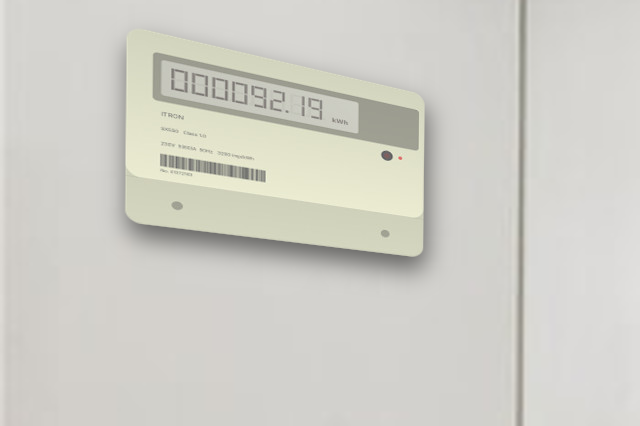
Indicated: 92.19,kWh
